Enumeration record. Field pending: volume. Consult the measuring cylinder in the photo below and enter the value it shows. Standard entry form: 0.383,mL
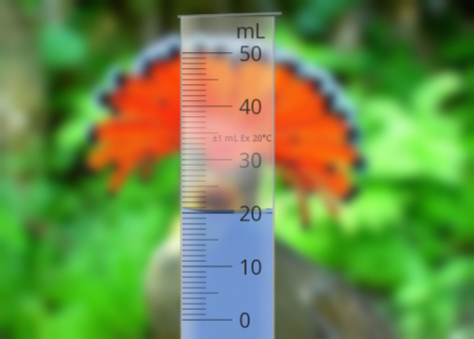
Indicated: 20,mL
